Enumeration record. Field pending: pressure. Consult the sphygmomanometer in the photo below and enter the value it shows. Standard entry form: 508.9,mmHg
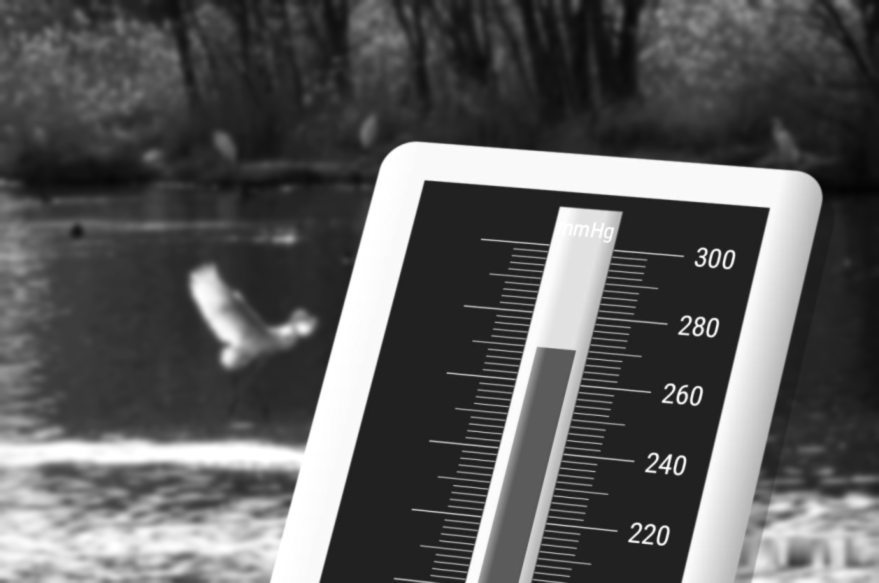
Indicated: 270,mmHg
